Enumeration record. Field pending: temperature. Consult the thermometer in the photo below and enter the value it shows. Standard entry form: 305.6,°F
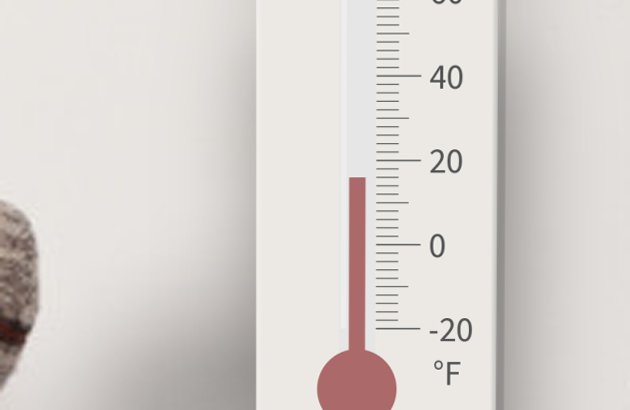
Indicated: 16,°F
